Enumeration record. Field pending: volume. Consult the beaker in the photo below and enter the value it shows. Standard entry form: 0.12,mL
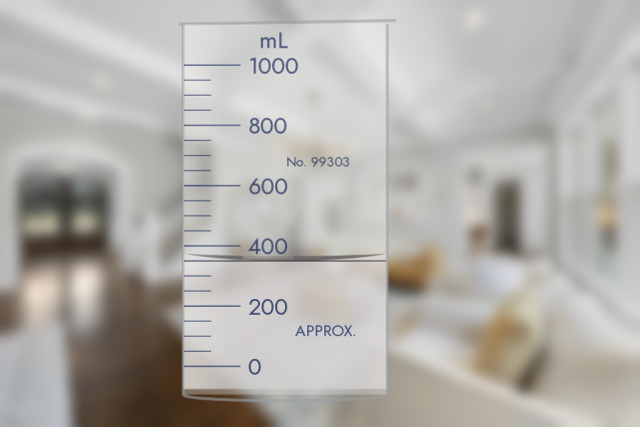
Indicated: 350,mL
